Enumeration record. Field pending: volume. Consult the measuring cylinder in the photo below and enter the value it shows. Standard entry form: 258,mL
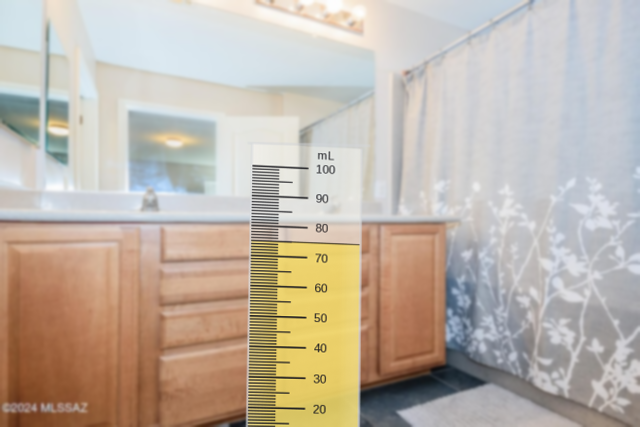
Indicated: 75,mL
